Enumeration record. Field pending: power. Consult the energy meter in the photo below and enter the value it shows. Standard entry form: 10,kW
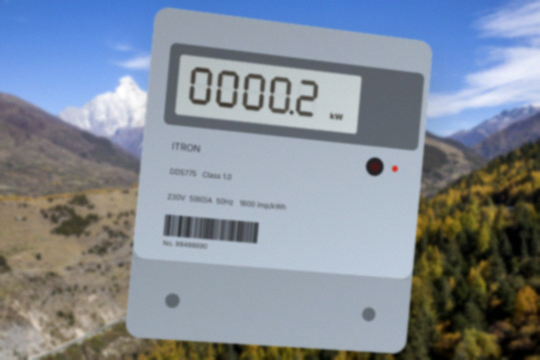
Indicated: 0.2,kW
